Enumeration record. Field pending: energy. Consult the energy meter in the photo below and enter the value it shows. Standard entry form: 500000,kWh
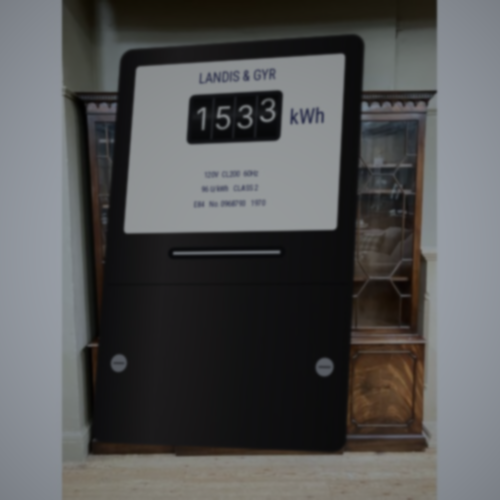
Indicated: 1533,kWh
